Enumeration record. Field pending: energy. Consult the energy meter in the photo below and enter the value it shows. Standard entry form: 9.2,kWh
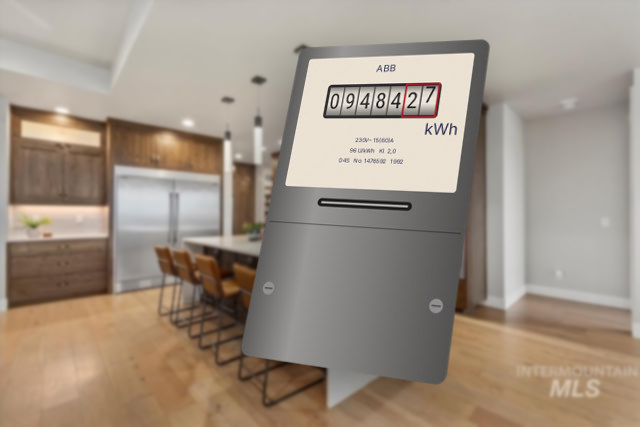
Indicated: 9484.27,kWh
